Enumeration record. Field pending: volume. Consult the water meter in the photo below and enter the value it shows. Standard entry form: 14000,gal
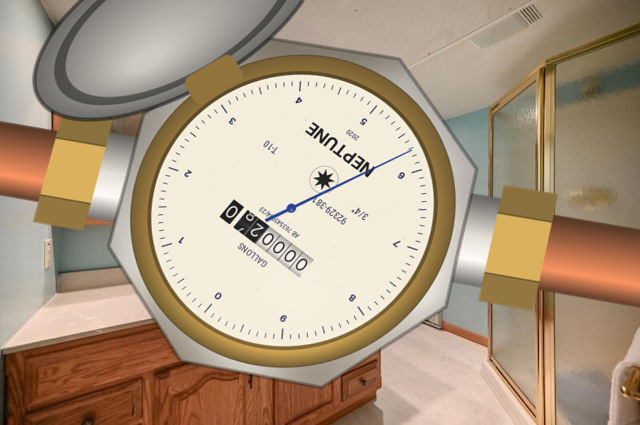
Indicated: 275.7,gal
